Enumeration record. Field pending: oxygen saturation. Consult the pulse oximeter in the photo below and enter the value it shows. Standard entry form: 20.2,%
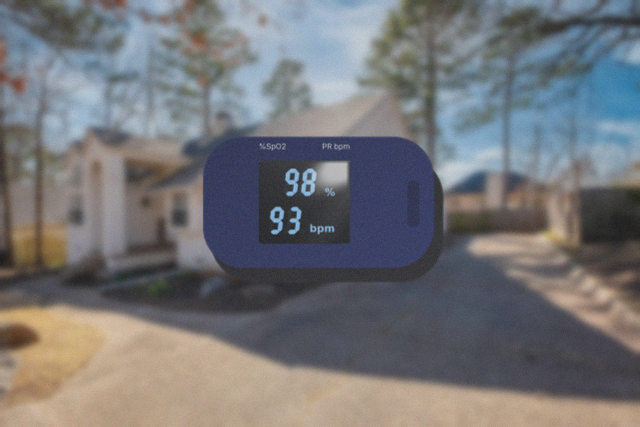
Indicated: 98,%
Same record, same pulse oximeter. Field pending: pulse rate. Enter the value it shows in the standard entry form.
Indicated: 93,bpm
